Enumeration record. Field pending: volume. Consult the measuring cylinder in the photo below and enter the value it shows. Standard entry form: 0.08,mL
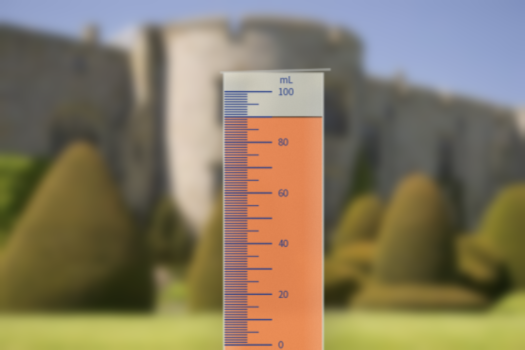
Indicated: 90,mL
